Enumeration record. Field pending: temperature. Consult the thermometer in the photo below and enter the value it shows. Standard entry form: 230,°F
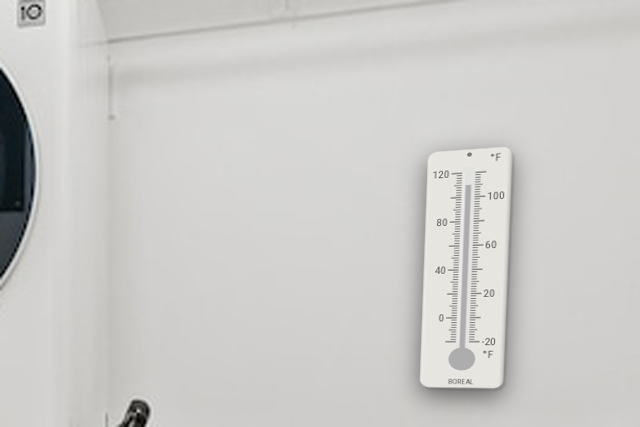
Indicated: 110,°F
